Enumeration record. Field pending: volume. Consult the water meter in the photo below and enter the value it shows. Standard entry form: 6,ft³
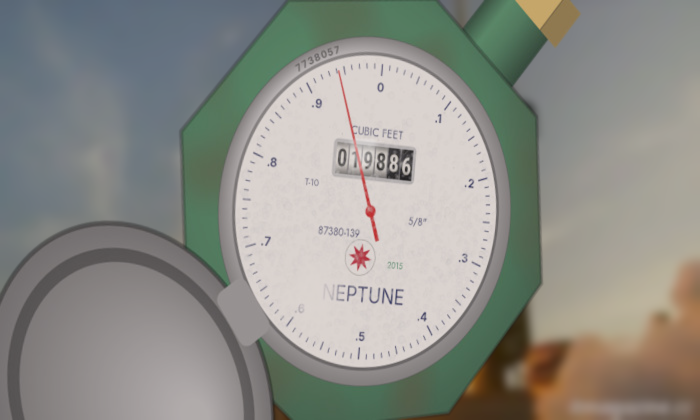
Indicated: 19885.94,ft³
